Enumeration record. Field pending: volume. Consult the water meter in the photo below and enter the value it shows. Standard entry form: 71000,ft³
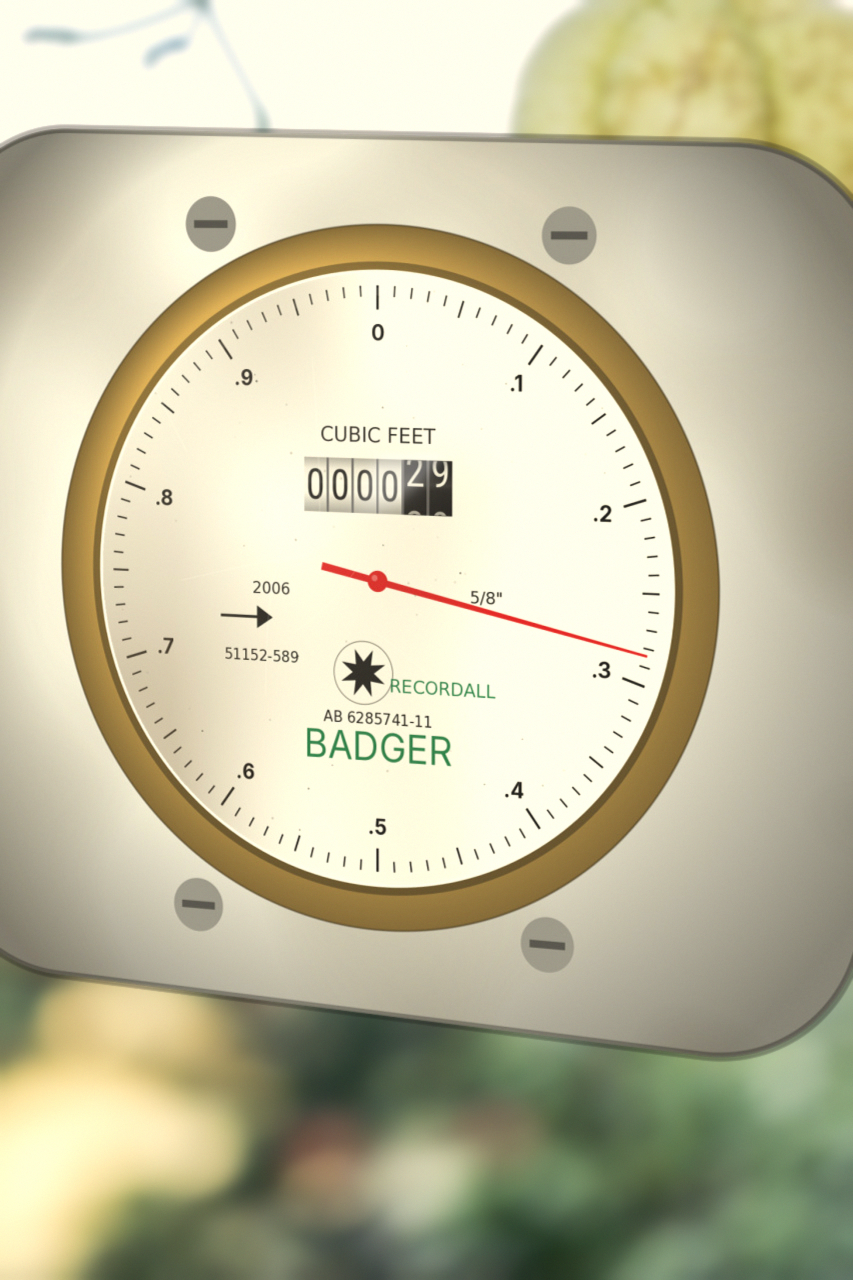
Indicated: 29.28,ft³
